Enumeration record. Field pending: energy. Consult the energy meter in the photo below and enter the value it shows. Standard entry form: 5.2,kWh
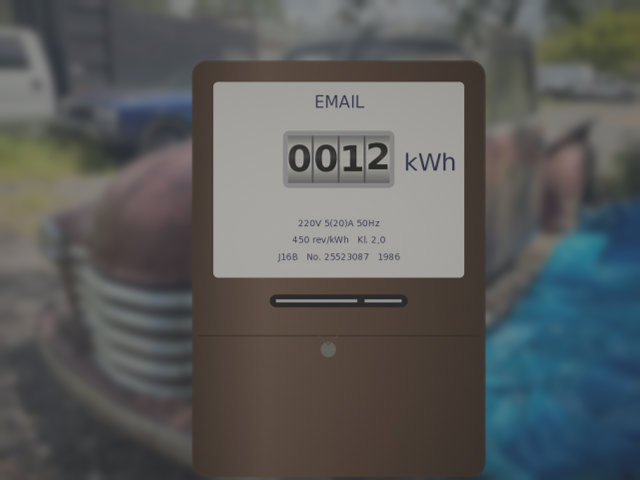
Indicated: 12,kWh
